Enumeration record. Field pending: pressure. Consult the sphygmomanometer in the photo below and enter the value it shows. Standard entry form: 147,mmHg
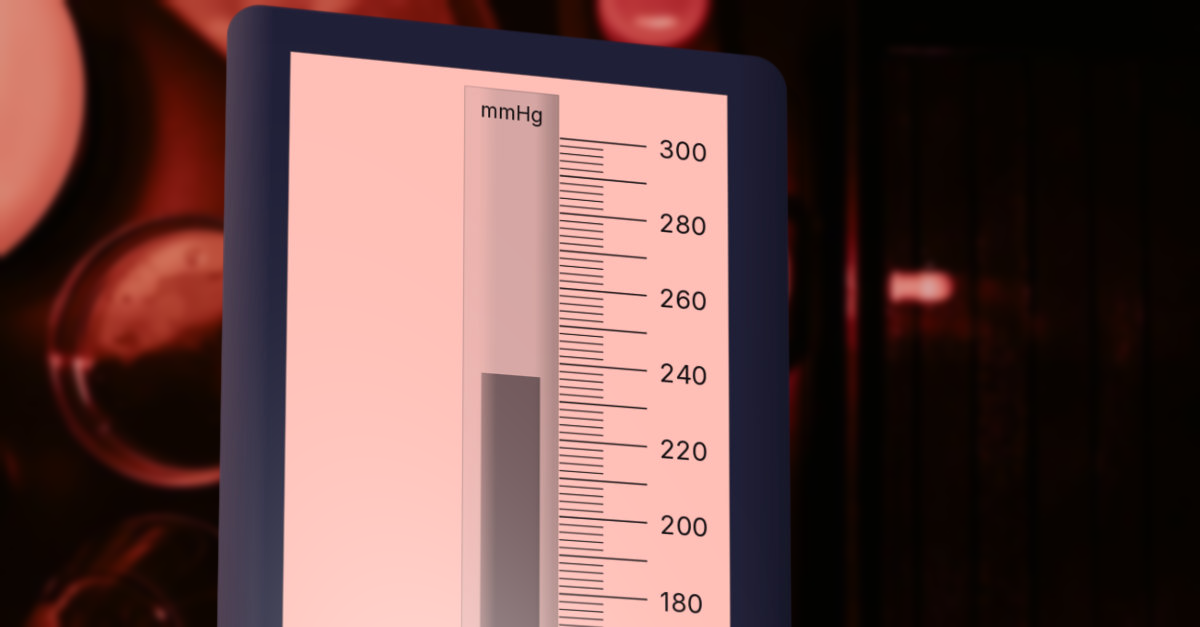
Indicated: 236,mmHg
